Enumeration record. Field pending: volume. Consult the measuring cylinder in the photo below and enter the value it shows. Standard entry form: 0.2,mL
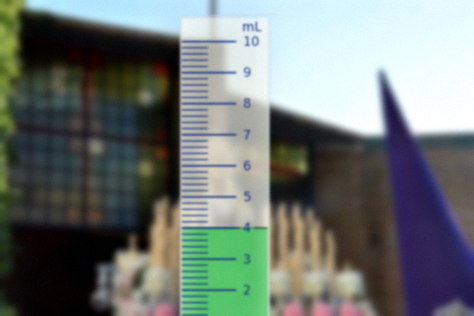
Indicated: 4,mL
